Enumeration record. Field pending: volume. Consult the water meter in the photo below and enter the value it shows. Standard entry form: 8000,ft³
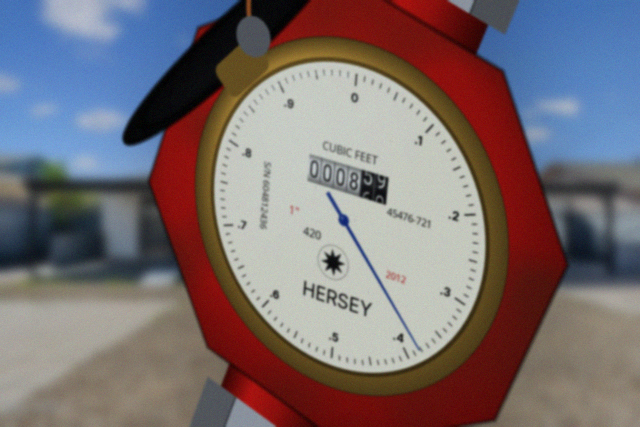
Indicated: 859.38,ft³
